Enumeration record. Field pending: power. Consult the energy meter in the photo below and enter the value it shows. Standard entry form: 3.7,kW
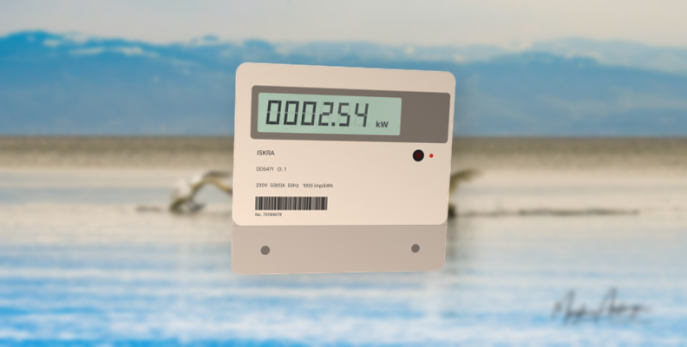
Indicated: 2.54,kW
